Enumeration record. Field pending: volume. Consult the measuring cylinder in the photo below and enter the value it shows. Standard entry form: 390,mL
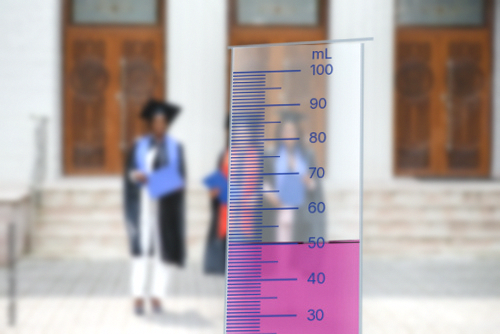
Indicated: 50,mL
